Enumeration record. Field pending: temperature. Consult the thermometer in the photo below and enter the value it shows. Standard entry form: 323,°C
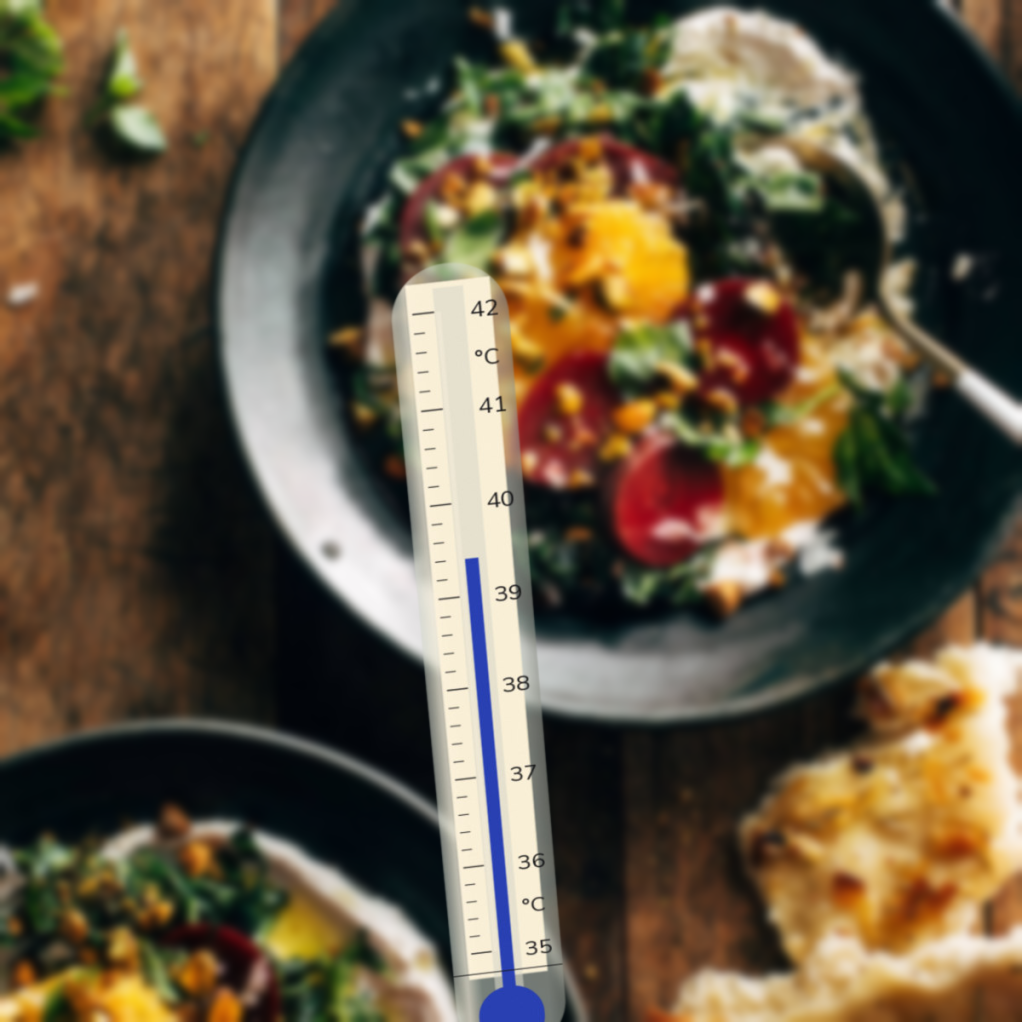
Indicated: 39.4,°C
